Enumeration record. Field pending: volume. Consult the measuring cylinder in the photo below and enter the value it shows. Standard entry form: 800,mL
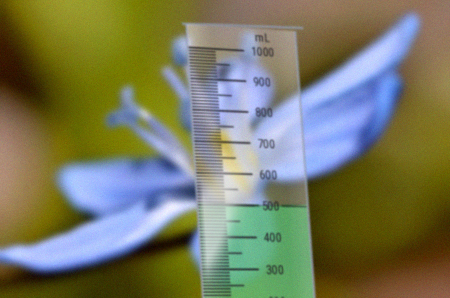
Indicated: 500,mL
